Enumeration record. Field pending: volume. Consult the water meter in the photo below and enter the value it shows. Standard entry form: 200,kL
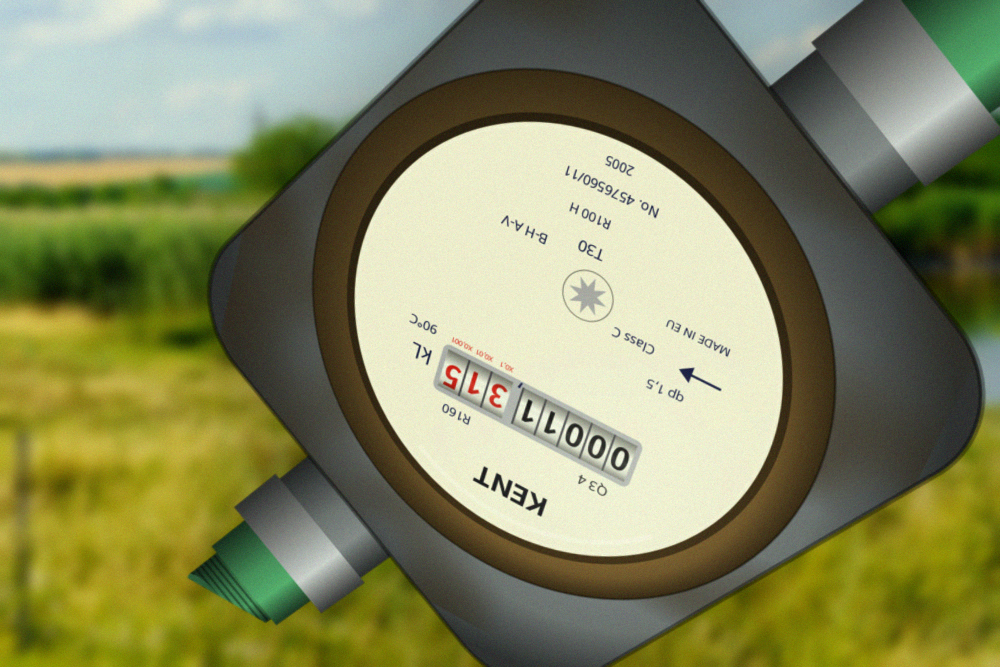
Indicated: 11.315,kL
